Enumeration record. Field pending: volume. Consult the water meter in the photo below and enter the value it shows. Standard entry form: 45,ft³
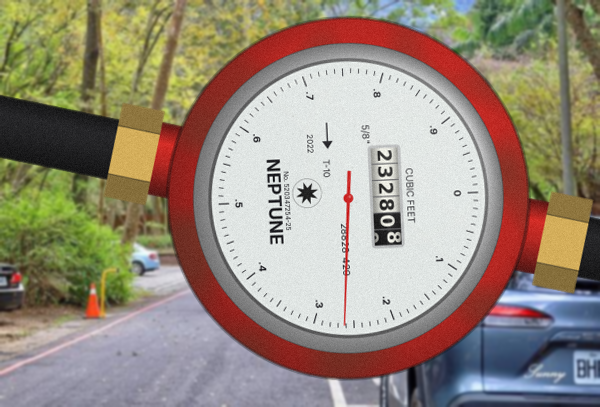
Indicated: 232808.26,ft³
